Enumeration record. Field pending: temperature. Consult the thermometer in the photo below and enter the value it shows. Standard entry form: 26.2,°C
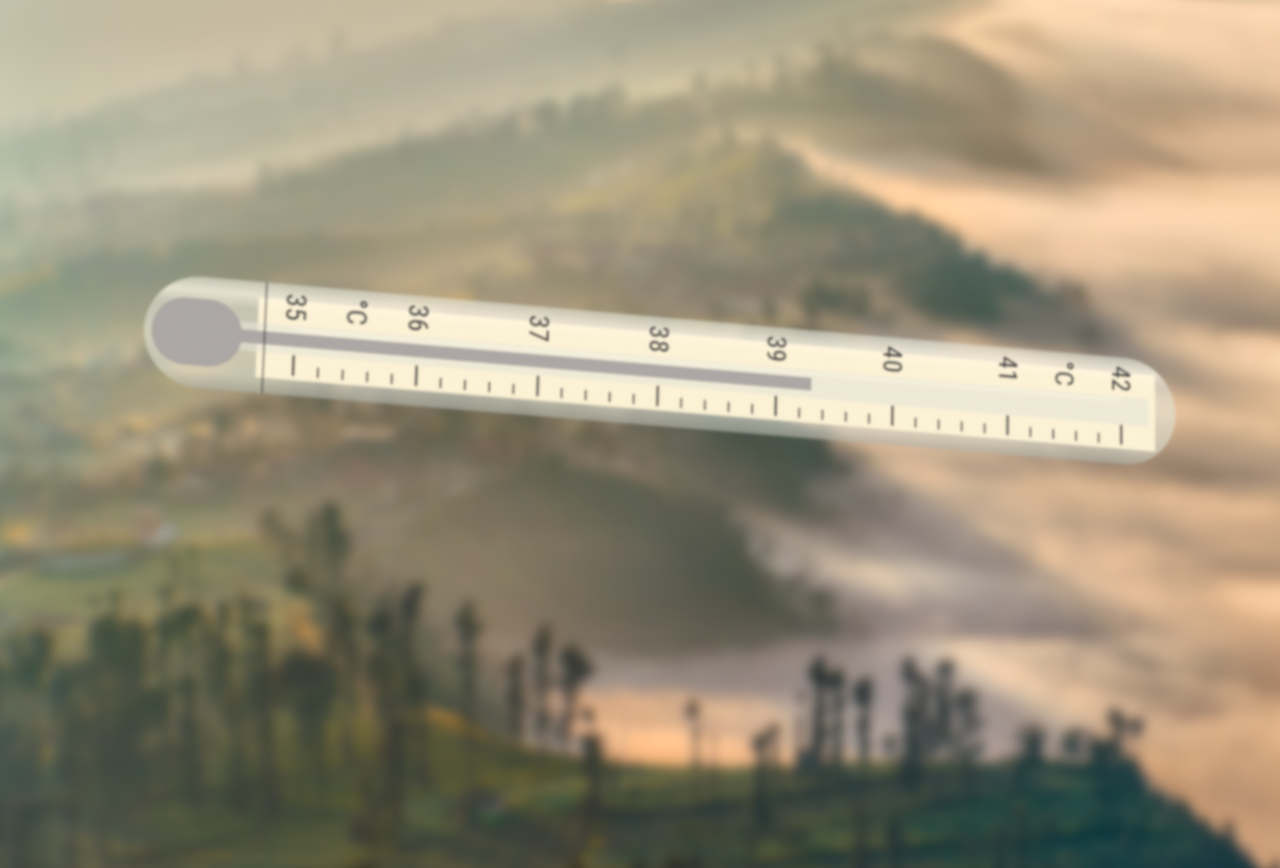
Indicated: 39.3,°C
